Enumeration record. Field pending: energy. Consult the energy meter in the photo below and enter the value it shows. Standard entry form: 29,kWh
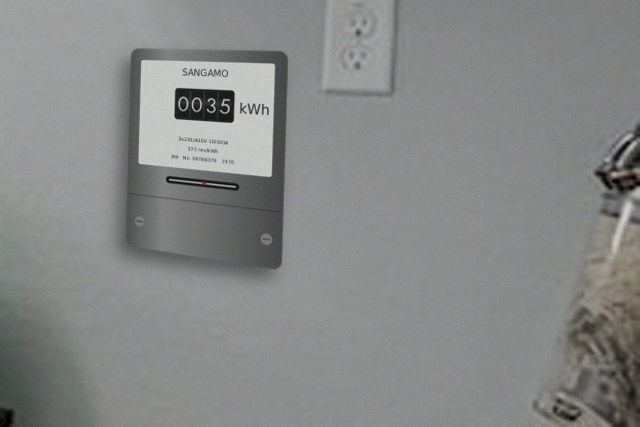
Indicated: 35,kWh
